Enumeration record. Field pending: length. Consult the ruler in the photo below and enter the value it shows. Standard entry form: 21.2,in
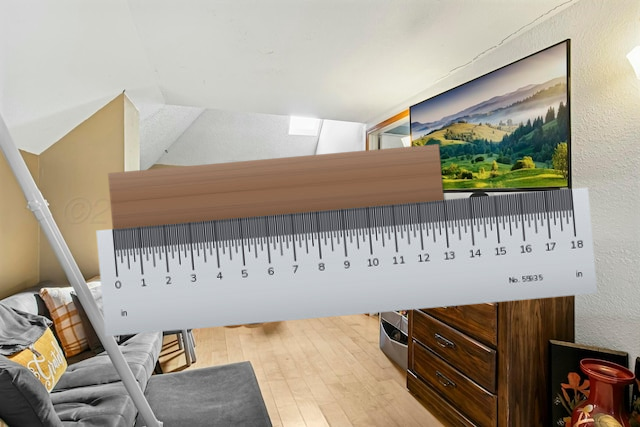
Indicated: 13,in
